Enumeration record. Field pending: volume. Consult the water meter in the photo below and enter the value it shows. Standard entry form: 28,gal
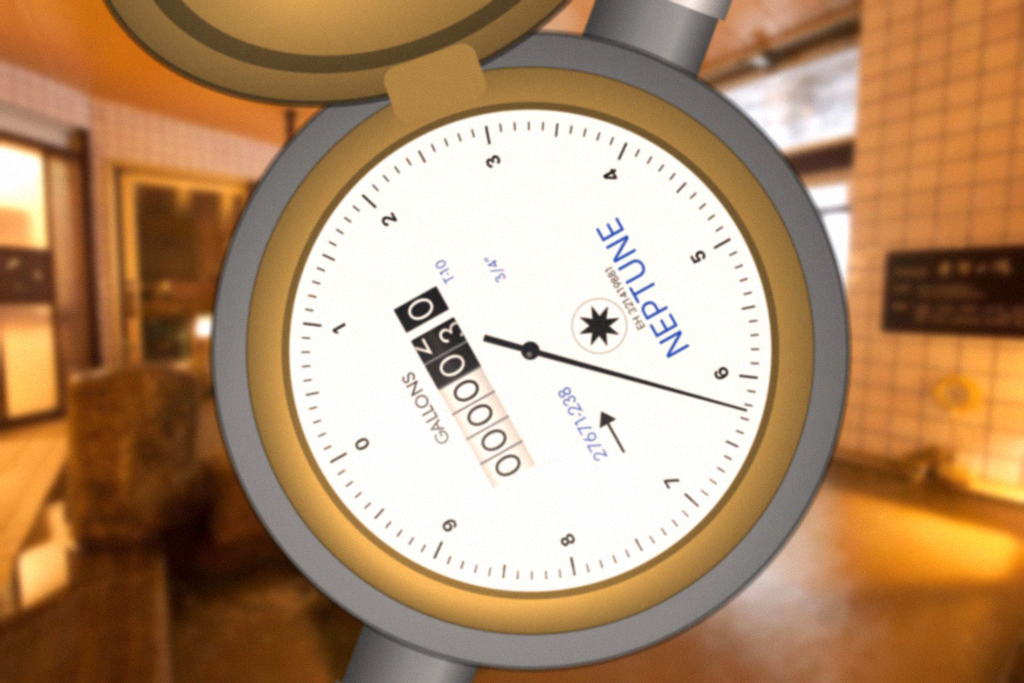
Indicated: 26.2,gal
